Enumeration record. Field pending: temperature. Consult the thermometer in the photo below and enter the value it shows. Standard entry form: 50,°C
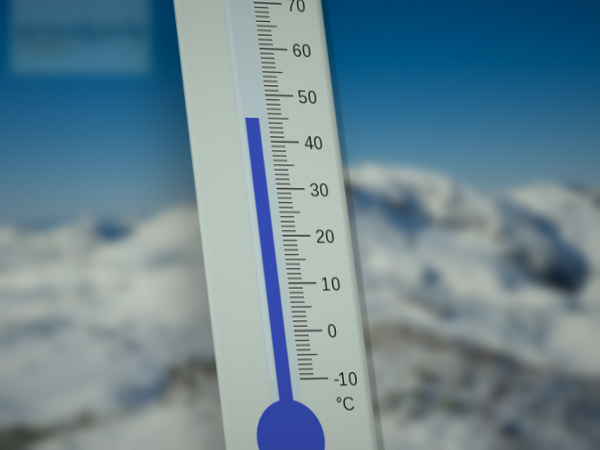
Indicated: 45,°C
